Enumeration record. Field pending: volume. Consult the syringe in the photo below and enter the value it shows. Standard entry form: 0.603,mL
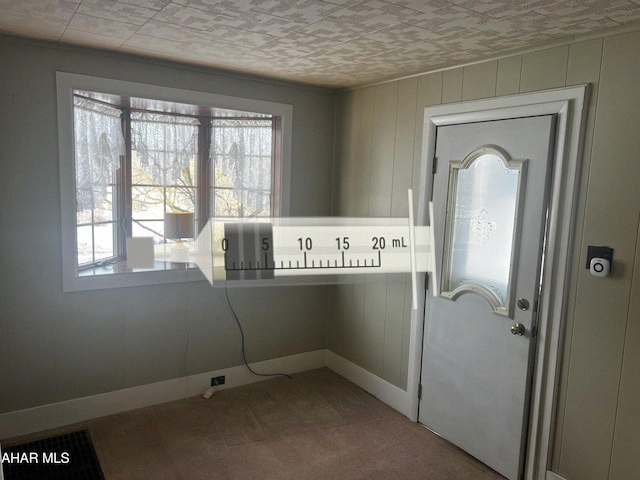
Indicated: 0,mL
